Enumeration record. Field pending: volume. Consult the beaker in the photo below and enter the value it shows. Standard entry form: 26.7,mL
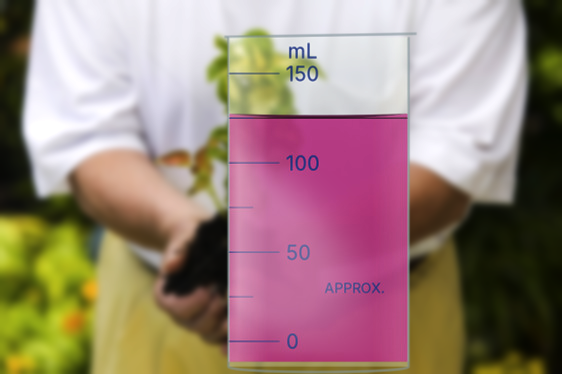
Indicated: 125,mL
